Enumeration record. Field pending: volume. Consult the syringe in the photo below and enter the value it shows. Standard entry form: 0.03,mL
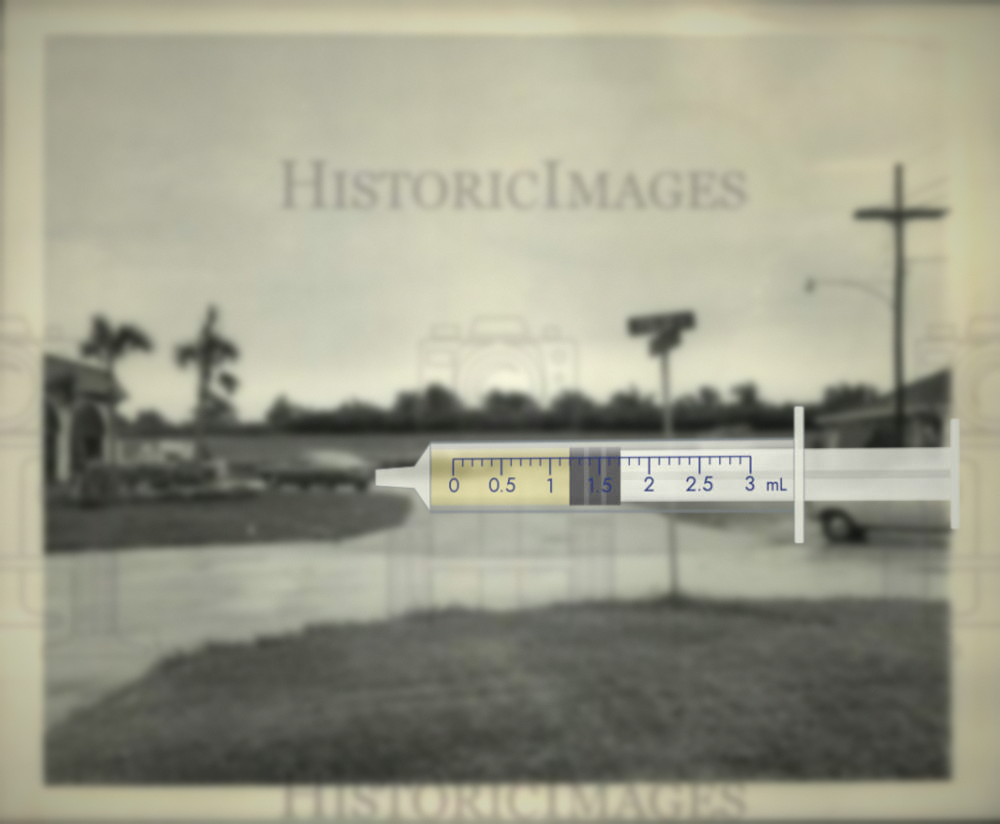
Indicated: 1.2,mL
